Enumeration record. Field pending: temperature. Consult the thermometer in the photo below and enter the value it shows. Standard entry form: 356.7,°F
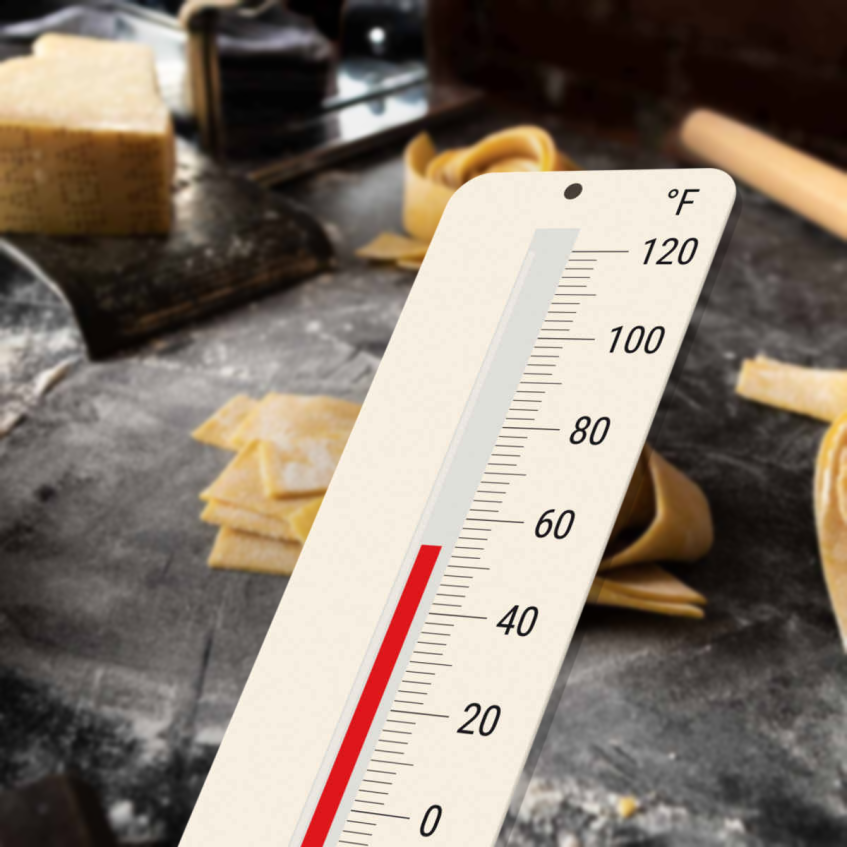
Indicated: 54,°F
